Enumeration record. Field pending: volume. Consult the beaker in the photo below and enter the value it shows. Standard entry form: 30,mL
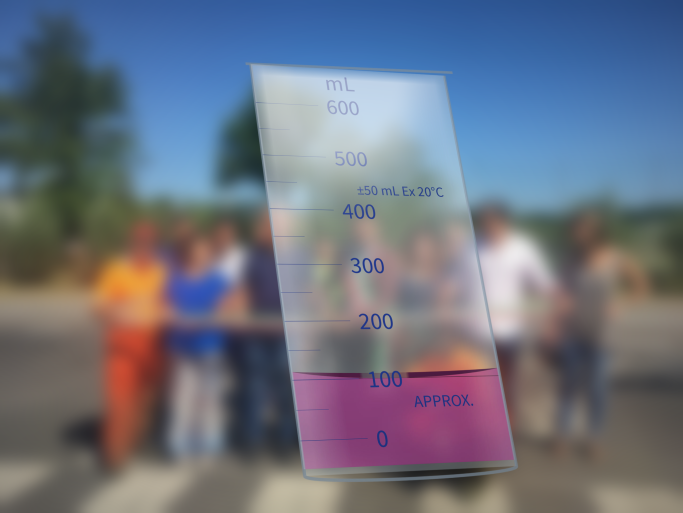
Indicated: 100,mL
